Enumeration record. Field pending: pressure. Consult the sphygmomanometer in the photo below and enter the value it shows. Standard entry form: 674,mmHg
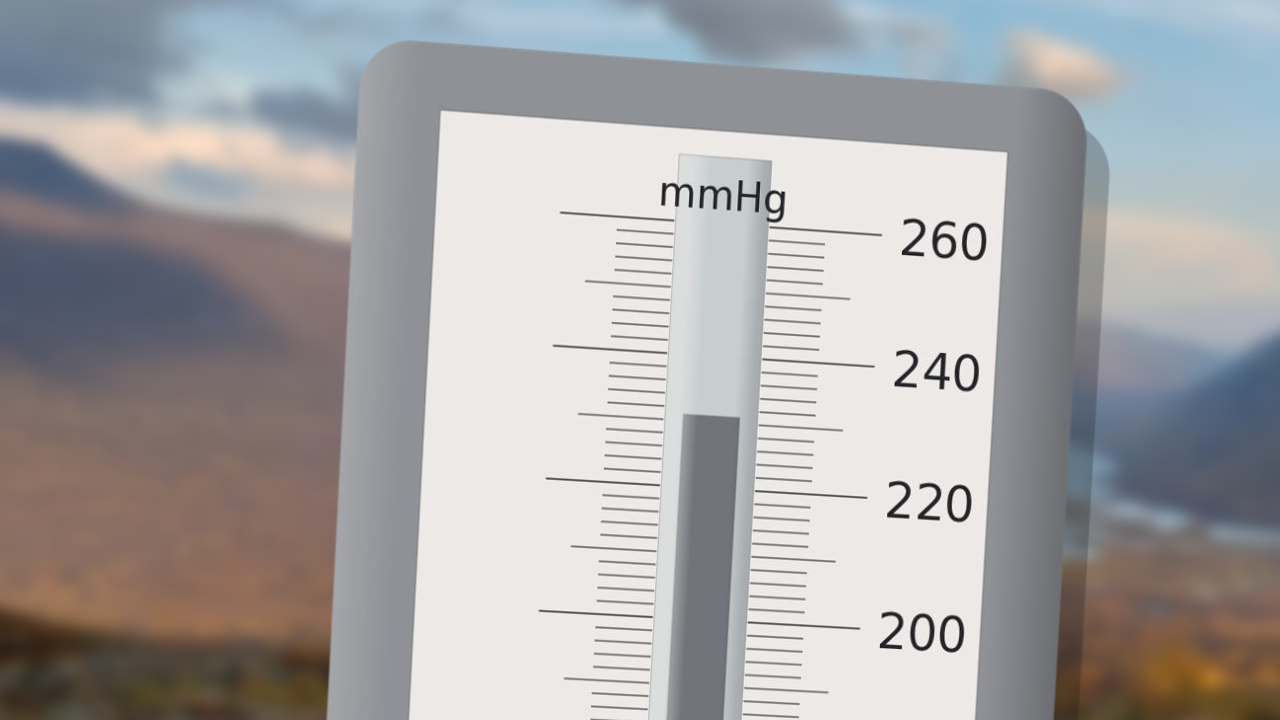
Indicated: 231,mmHg
